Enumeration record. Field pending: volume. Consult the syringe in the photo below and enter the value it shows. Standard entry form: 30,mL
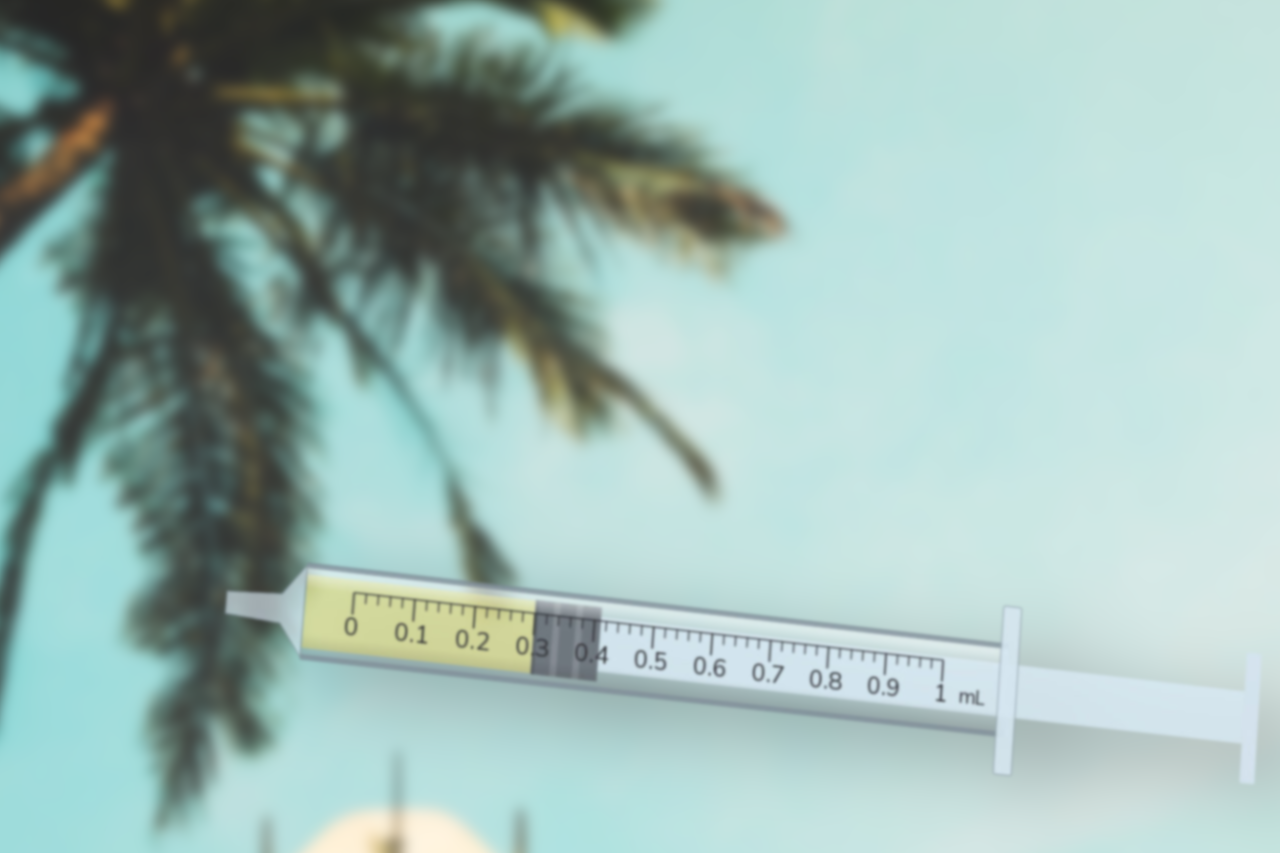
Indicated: 0.3,mL
